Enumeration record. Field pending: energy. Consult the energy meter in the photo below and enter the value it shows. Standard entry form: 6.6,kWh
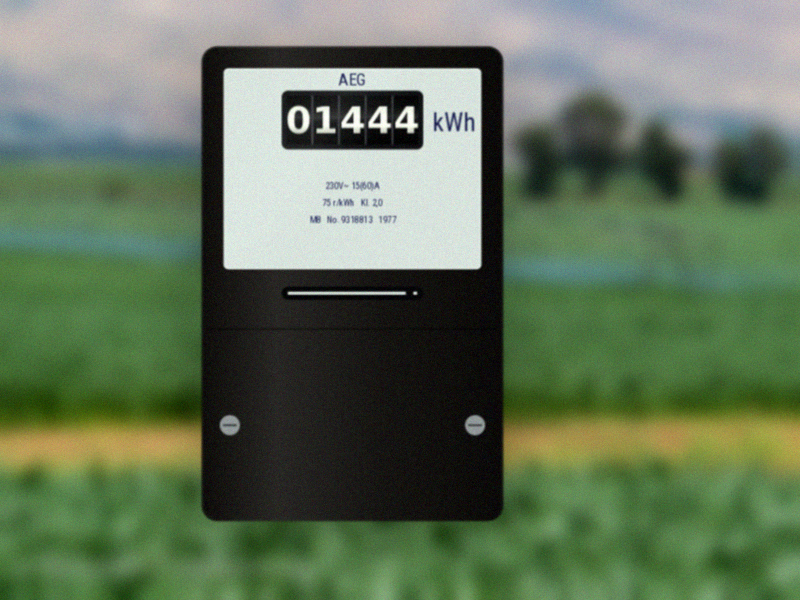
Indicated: 1444,kWh
